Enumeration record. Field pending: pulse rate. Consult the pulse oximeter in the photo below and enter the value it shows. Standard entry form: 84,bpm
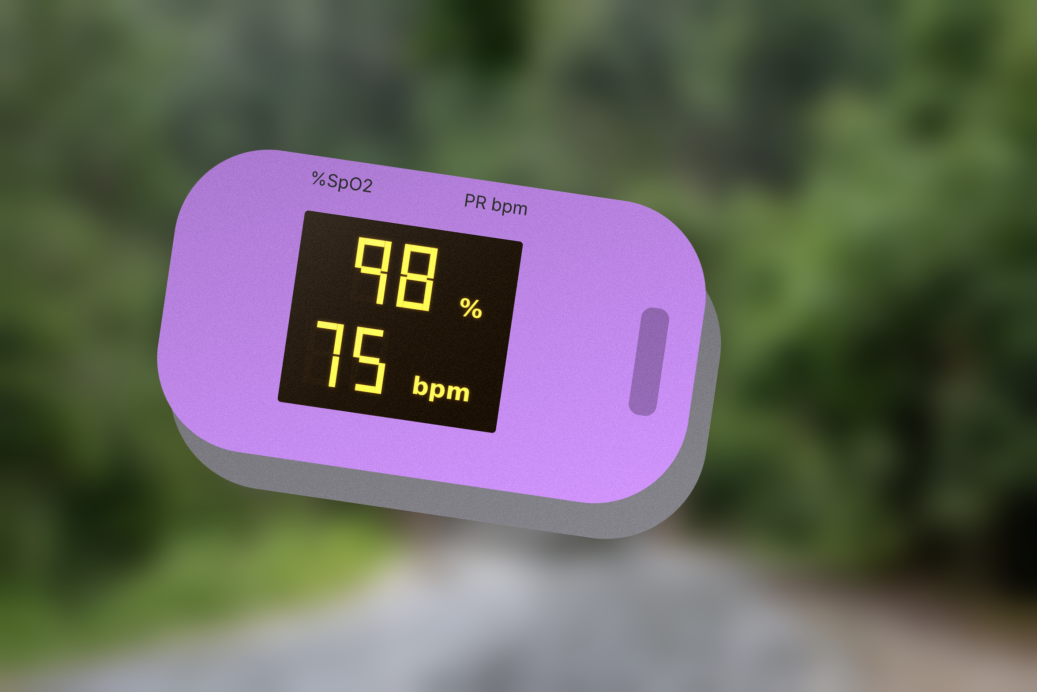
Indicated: 75,bpm
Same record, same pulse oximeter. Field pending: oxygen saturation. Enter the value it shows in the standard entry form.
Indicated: 98,%
